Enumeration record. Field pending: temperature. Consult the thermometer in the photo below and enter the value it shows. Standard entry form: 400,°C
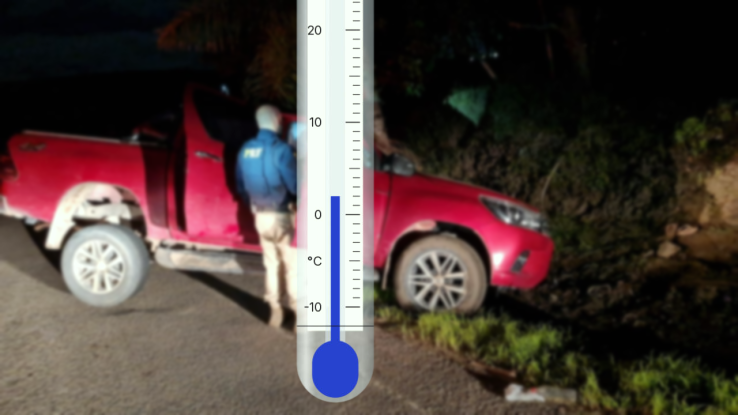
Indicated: 2,°C
